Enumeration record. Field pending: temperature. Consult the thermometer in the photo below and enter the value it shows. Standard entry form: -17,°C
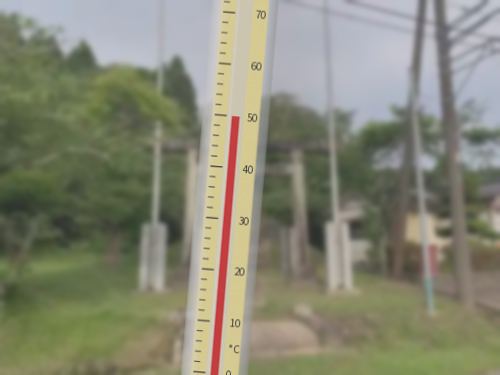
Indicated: 50,°C
